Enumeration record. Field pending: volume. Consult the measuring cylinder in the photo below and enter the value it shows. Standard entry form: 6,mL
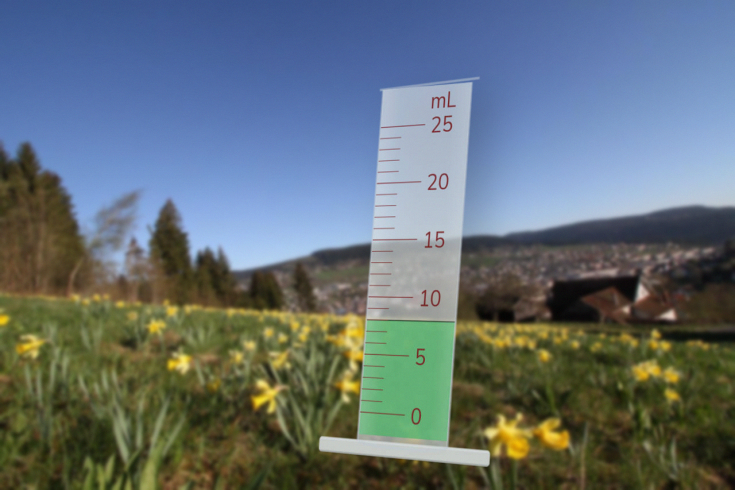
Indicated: 8,mL
